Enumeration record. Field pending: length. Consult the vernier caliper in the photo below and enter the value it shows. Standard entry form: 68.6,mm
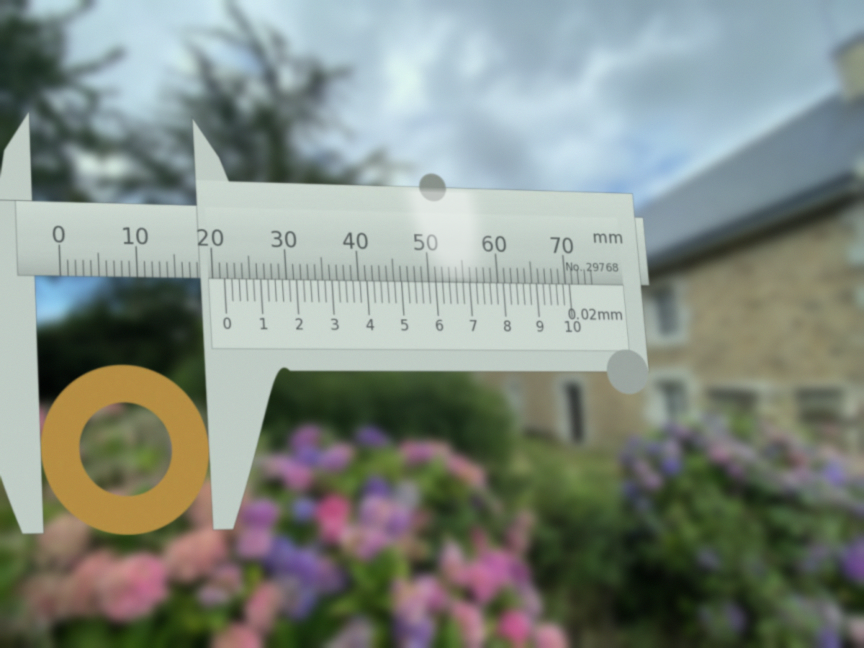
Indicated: 21.6,mm
